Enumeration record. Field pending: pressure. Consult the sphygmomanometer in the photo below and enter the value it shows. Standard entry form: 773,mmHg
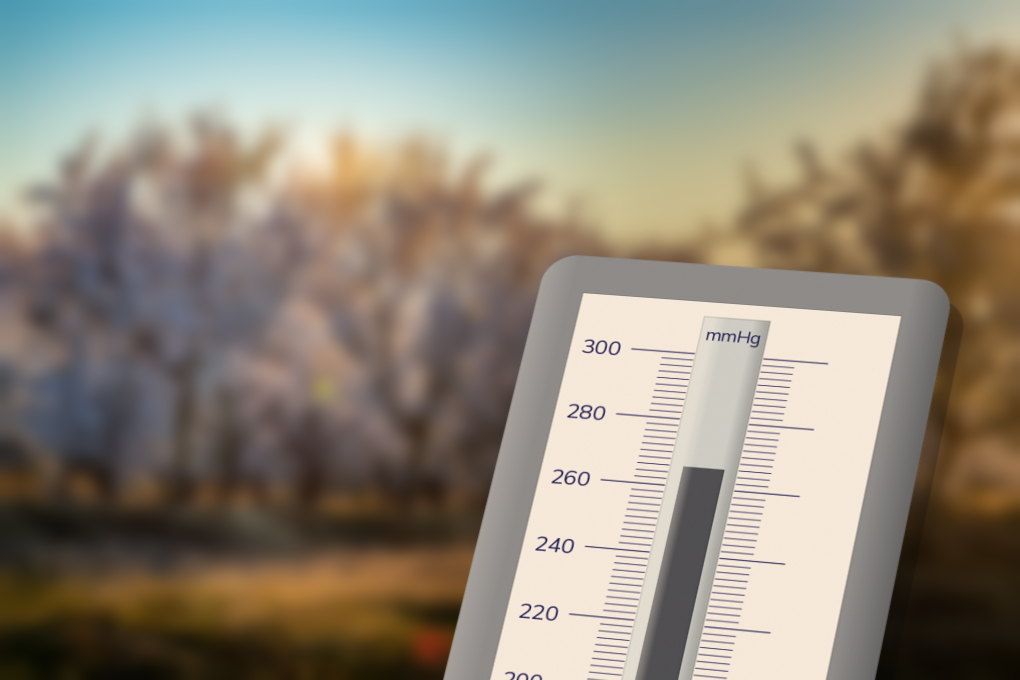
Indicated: 266,mmHg
